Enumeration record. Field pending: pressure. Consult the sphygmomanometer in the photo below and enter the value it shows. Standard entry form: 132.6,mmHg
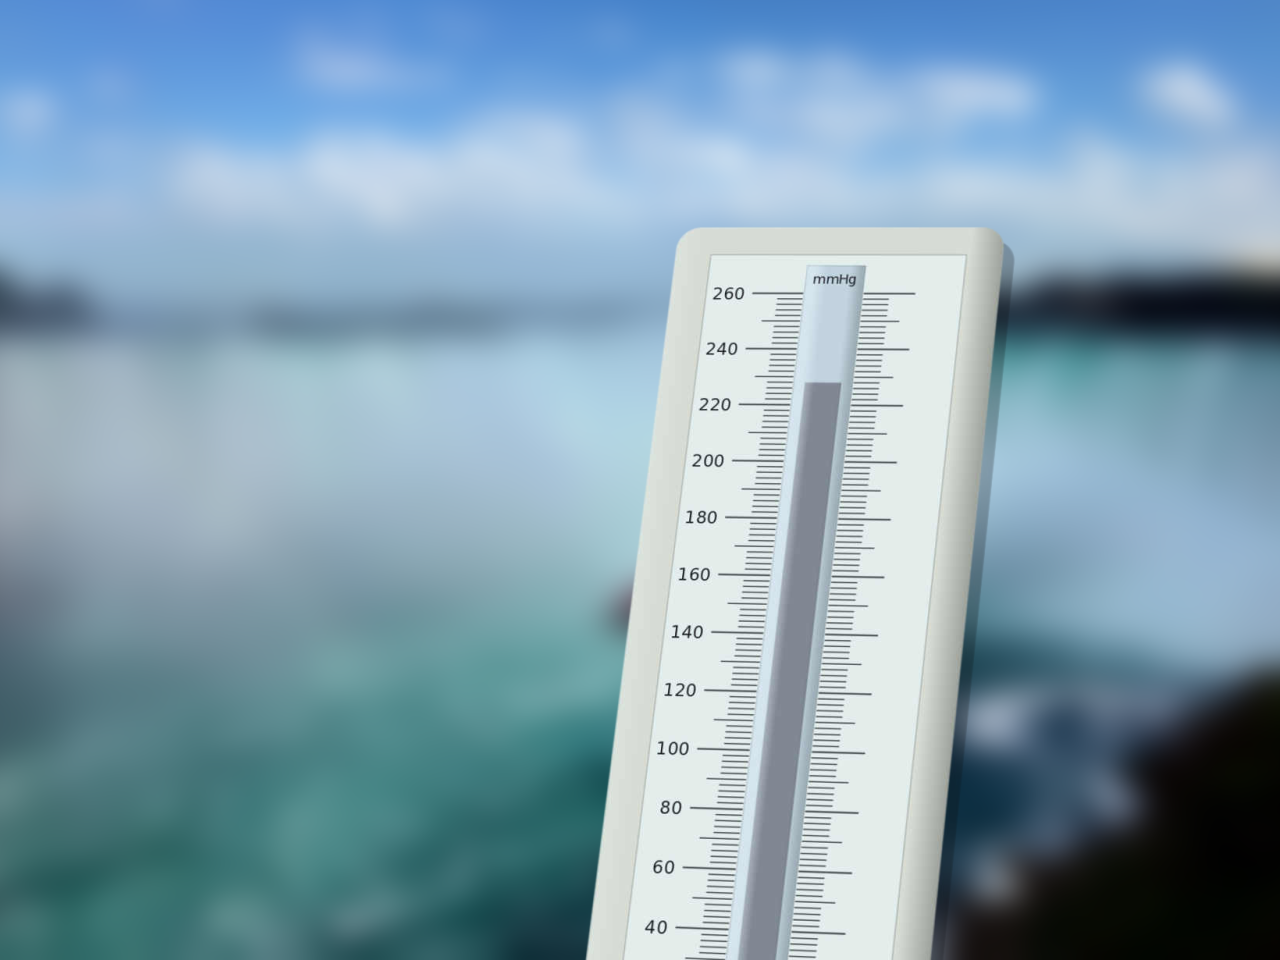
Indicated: 228,mmHg
